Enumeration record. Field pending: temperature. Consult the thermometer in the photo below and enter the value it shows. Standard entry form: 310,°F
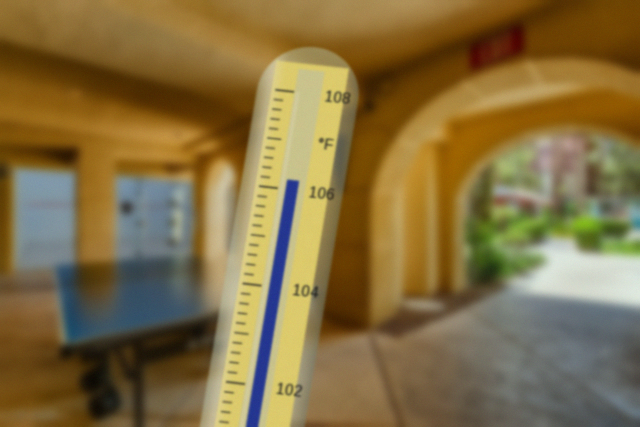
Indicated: 106.2,°F
